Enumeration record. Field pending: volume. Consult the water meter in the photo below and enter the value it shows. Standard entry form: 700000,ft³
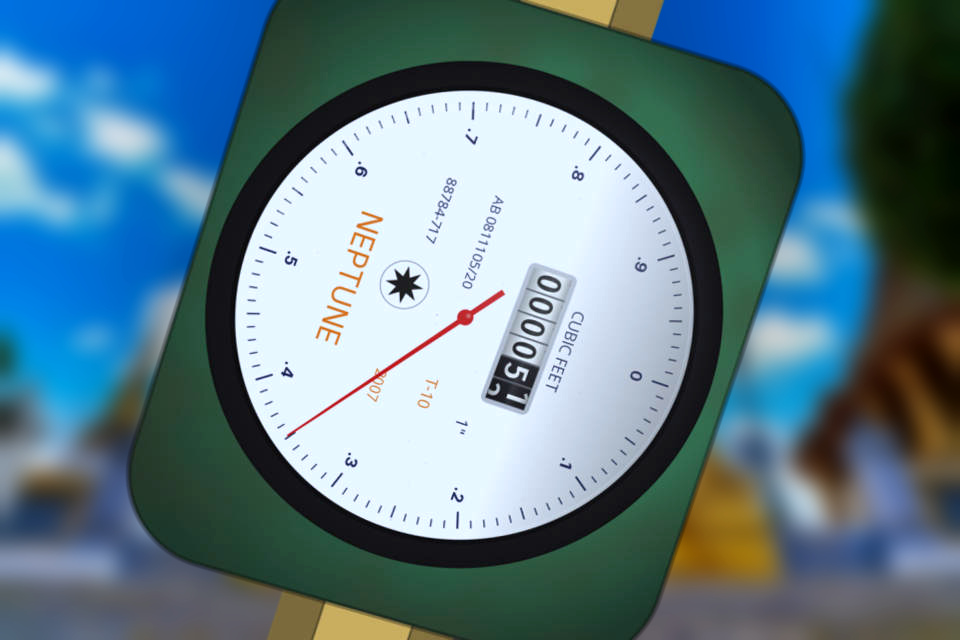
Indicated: 51.35,ft³
